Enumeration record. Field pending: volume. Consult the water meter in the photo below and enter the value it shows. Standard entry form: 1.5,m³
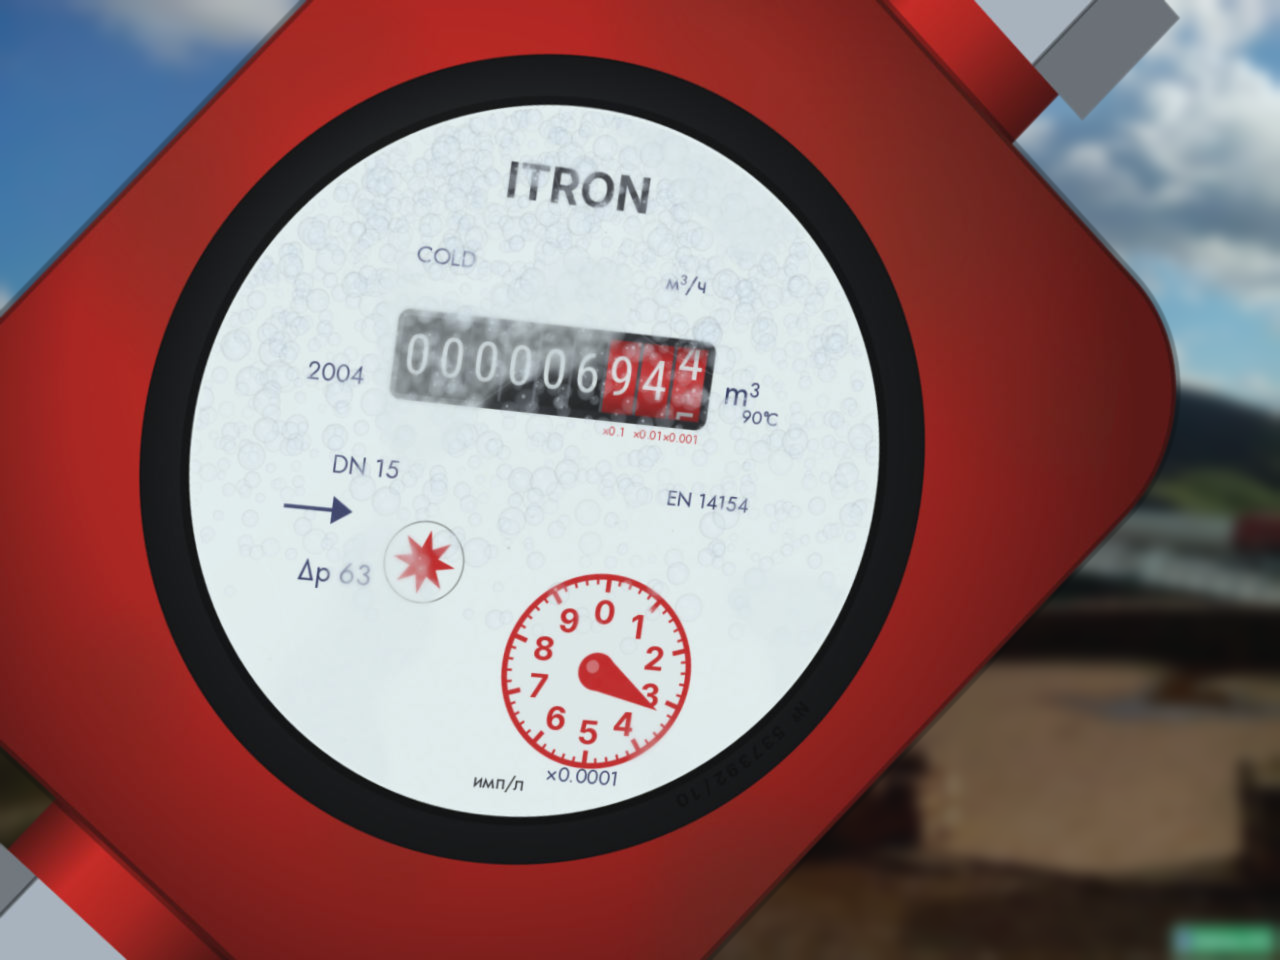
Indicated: 6.9443,m³
